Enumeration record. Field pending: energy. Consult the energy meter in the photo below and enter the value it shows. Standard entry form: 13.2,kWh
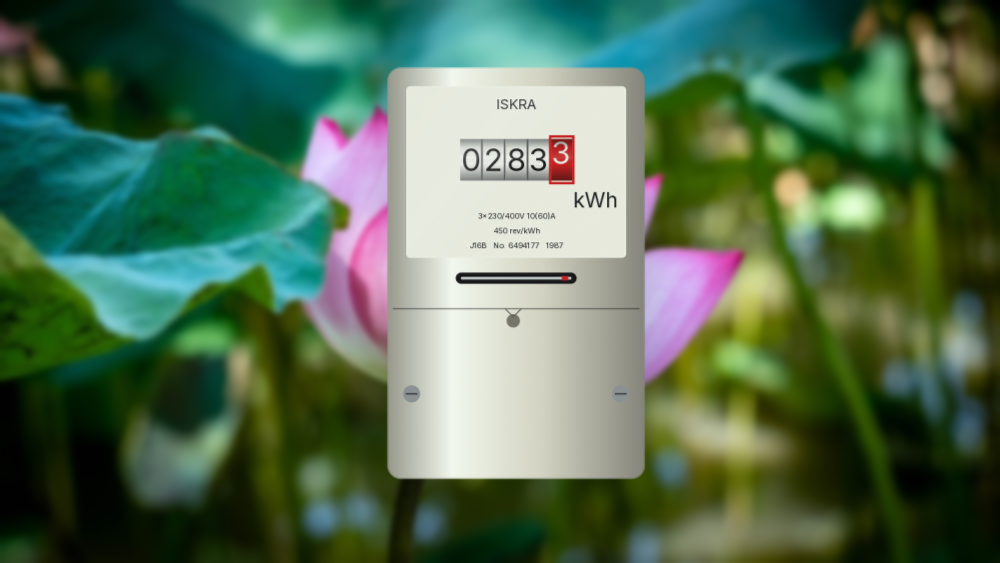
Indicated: 283.3,kWh
